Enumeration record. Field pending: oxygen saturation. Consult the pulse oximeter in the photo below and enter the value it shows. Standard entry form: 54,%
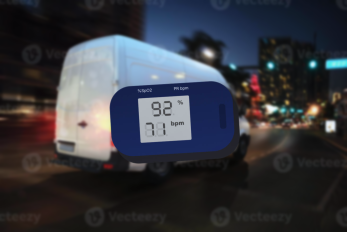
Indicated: 92,%
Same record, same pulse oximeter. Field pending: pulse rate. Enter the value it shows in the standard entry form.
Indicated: 71,bpm
